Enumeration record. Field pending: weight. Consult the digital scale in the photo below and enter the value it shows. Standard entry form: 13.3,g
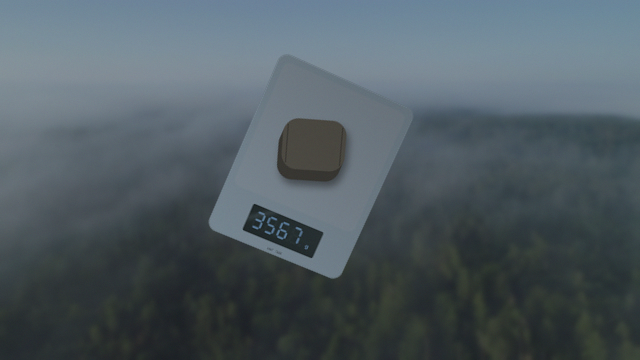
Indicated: 3567,g
